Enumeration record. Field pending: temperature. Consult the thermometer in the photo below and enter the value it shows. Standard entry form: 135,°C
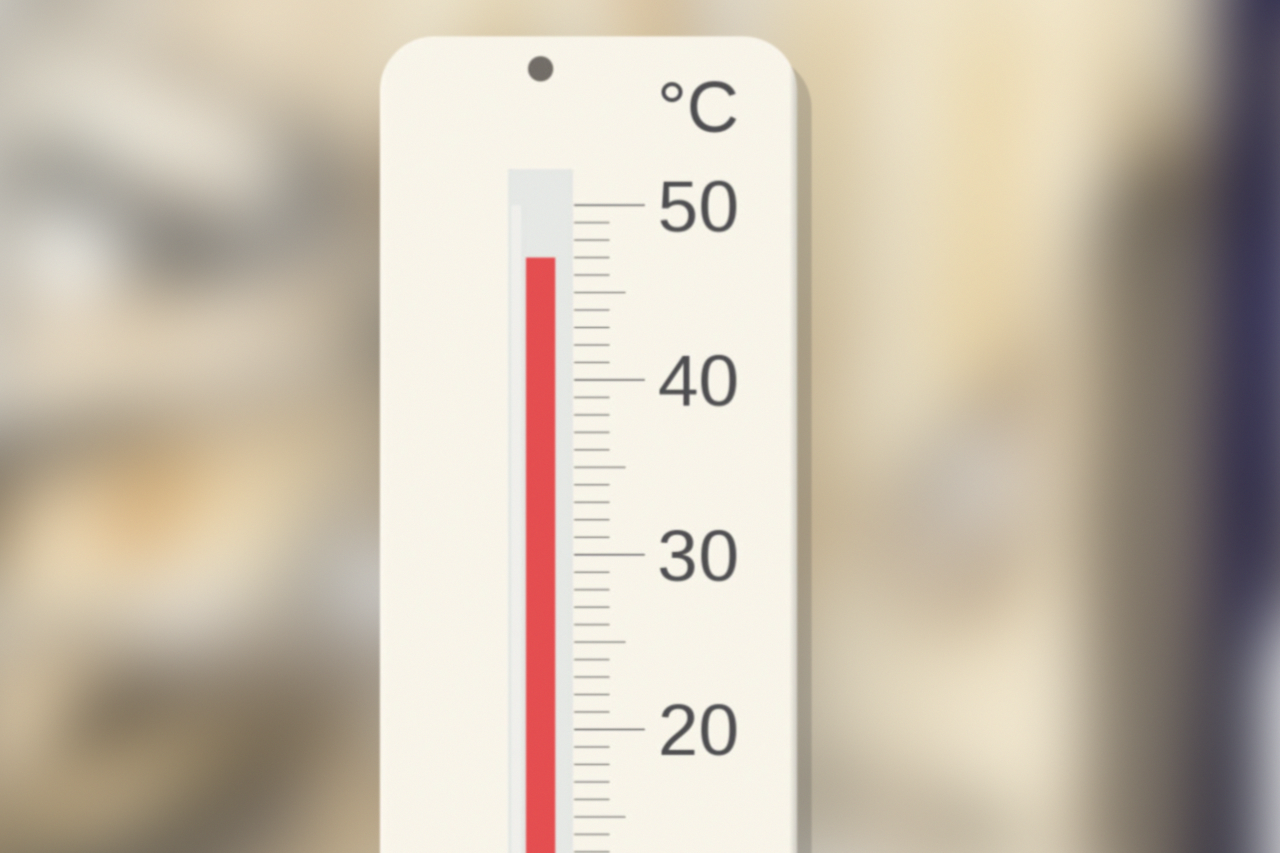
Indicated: 47,°C
